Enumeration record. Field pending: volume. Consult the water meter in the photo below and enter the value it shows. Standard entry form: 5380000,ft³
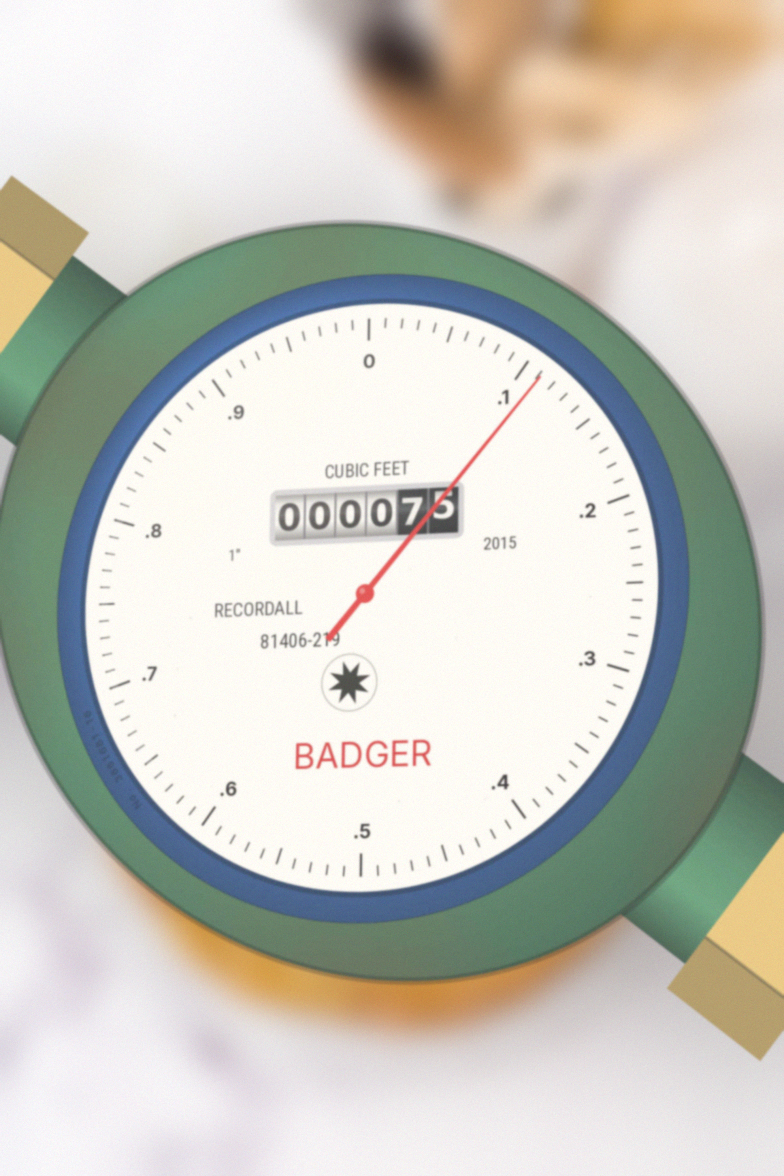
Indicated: 75.11,ft³
